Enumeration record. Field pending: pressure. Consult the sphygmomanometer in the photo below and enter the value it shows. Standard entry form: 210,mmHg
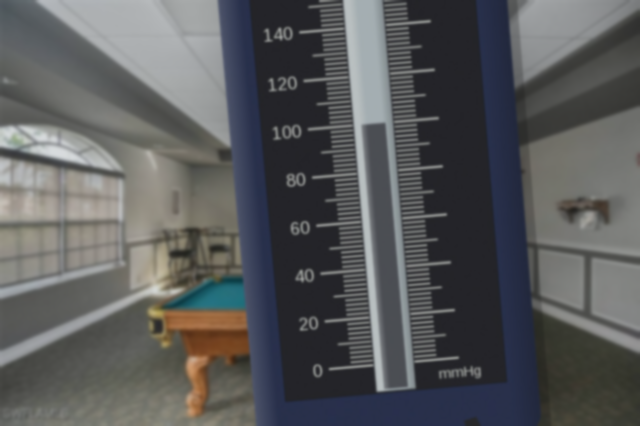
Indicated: 100,mmHg
